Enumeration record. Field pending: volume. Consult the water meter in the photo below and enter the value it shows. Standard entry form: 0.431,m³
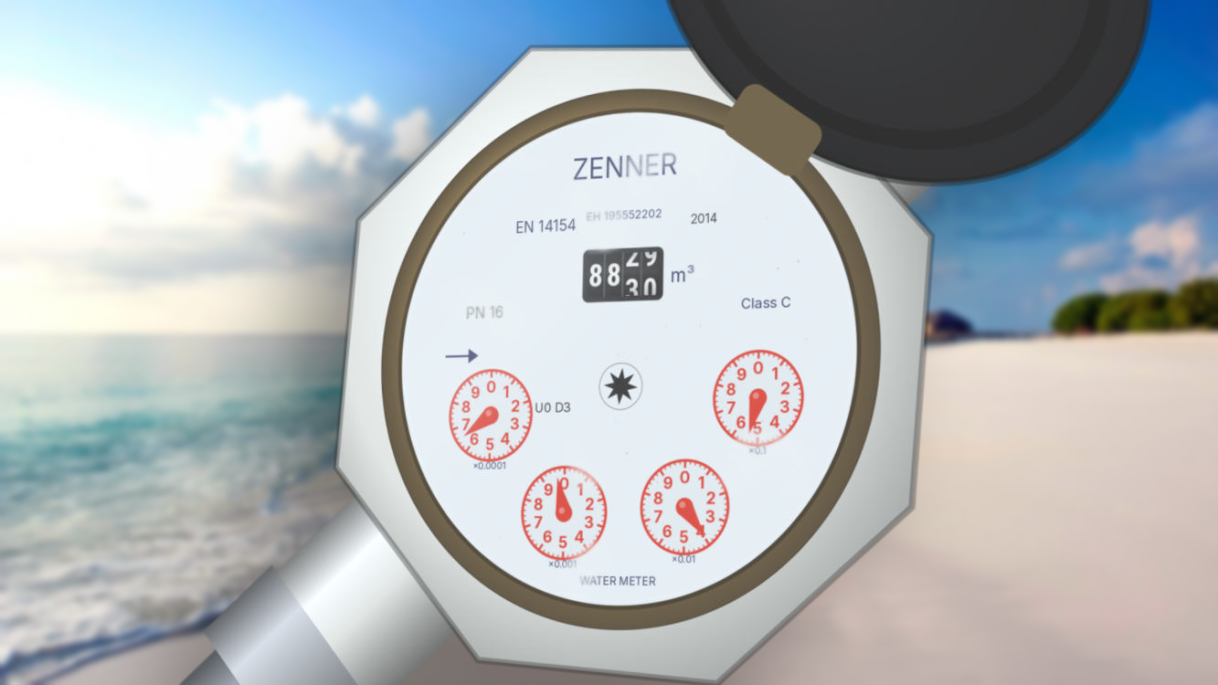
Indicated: 8829.5396,m³
